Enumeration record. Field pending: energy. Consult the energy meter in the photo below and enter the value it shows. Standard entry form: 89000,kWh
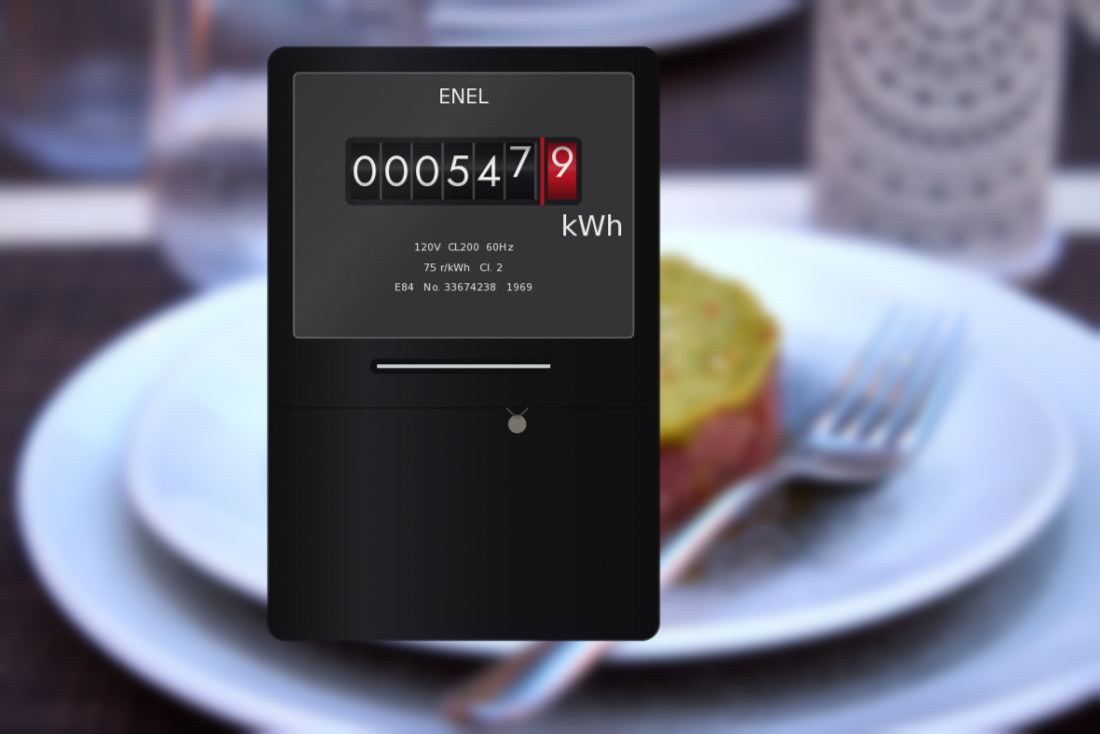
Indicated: 547.9,kWh
